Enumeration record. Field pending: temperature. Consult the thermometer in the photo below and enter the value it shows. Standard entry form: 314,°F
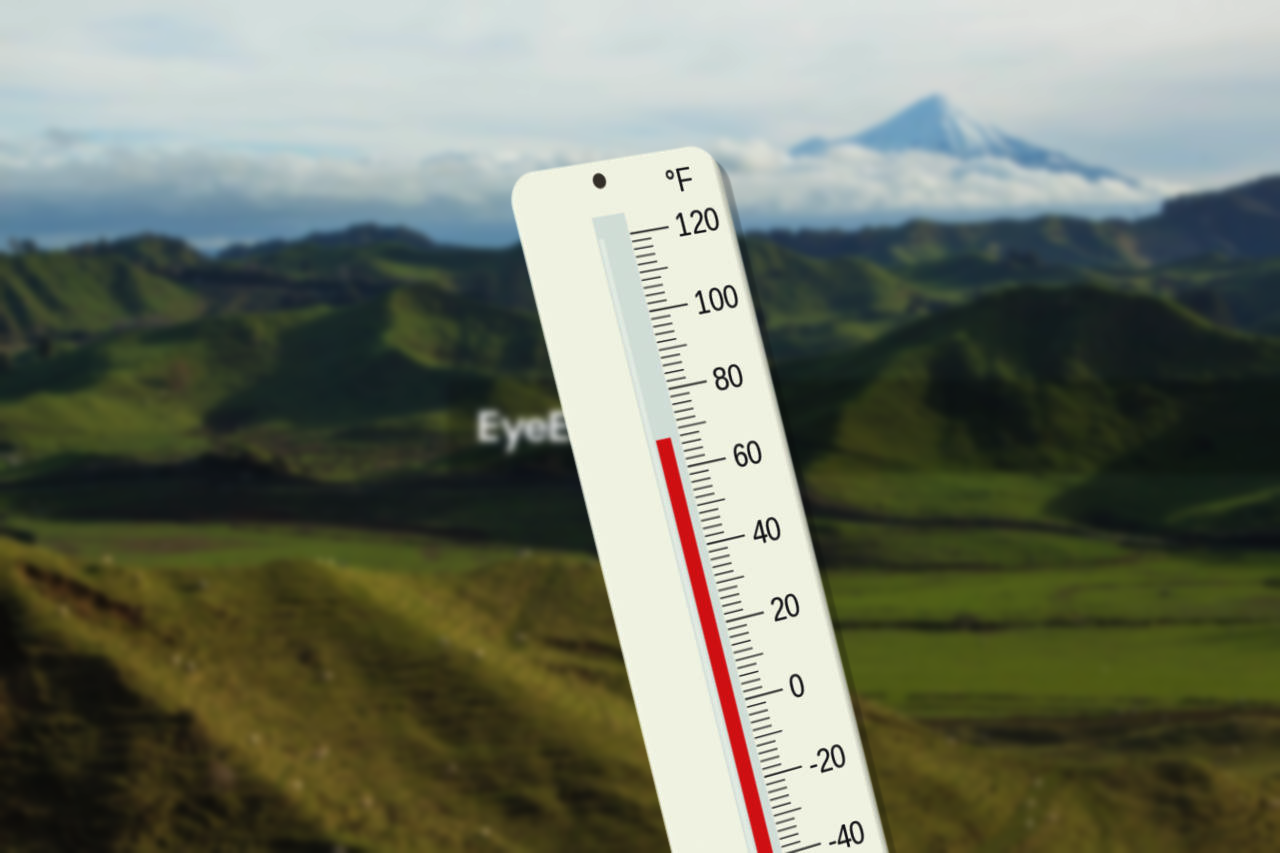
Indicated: 68,°F
